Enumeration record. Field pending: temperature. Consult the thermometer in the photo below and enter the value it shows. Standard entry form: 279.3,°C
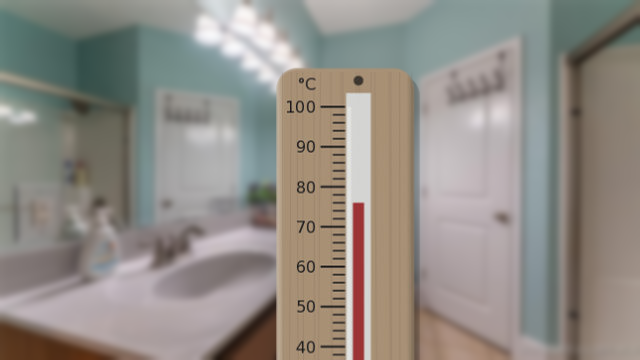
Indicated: 76,°C
